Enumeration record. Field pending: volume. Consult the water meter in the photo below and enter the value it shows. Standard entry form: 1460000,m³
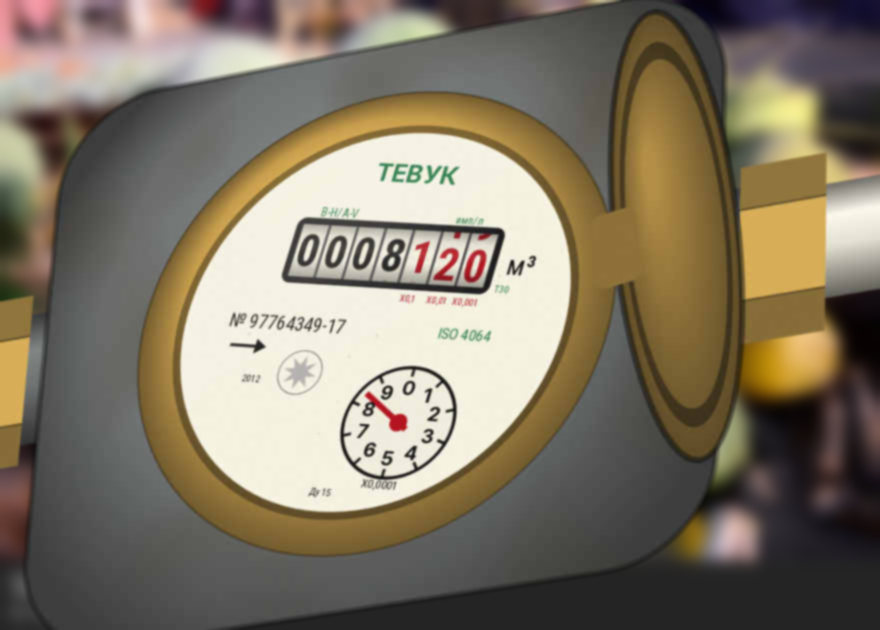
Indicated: 8.1198,m³
